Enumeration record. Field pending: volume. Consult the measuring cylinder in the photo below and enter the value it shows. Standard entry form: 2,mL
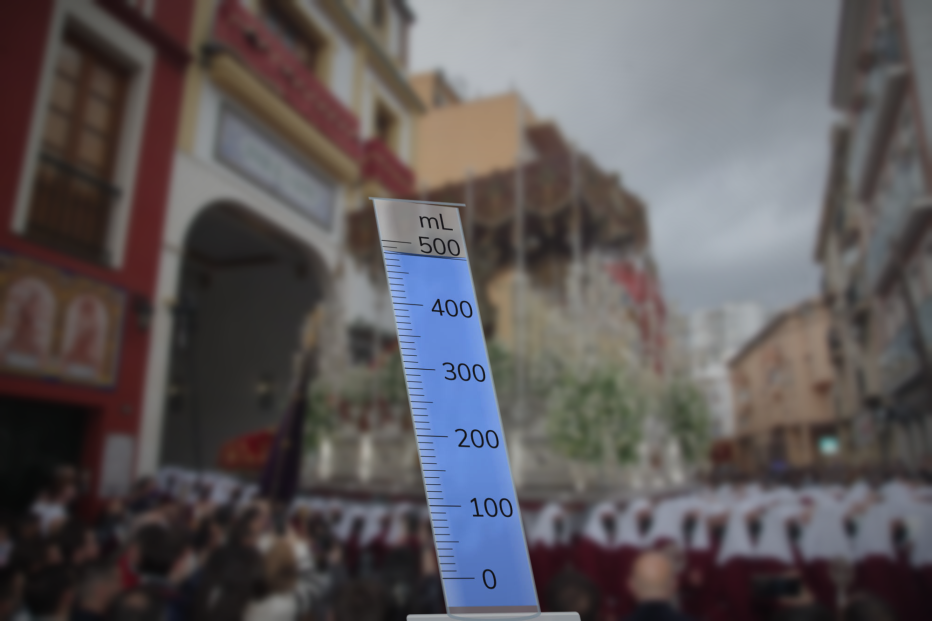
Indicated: 480,mL
